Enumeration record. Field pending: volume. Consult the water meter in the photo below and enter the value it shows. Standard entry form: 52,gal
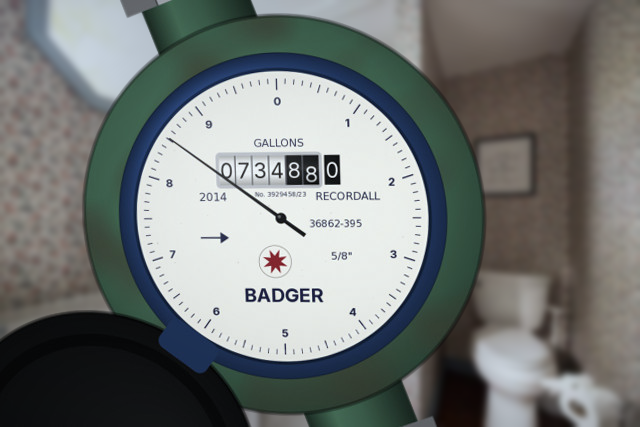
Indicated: 734878.5,gal
